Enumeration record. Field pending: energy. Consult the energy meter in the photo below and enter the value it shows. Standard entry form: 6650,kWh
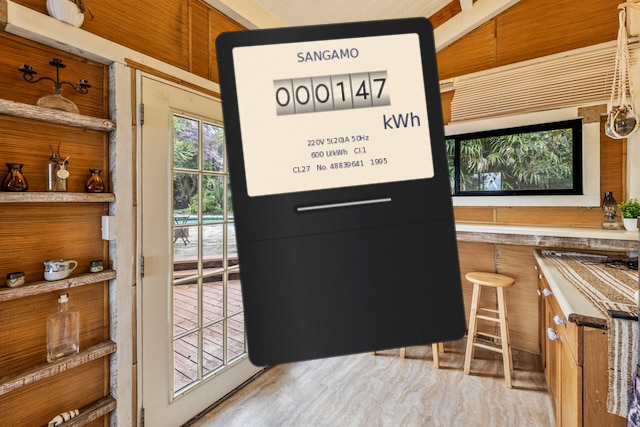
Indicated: 147,kWh
